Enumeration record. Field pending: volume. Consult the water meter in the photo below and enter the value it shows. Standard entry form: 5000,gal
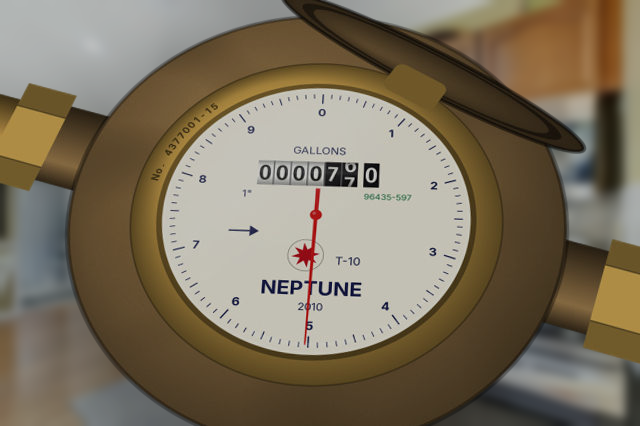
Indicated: 765.0,gal
